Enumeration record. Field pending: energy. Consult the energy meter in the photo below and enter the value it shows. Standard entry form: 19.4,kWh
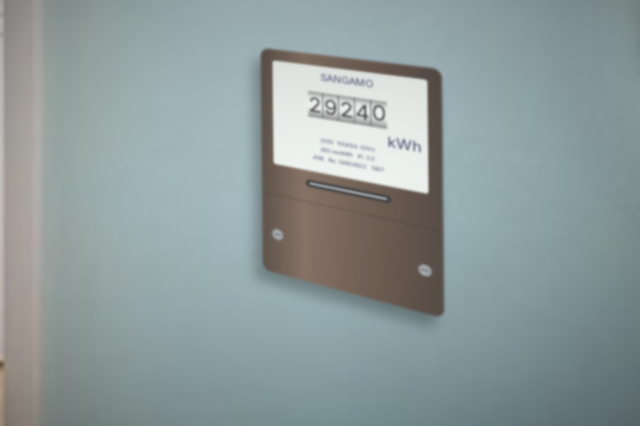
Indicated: 29240,kWh
